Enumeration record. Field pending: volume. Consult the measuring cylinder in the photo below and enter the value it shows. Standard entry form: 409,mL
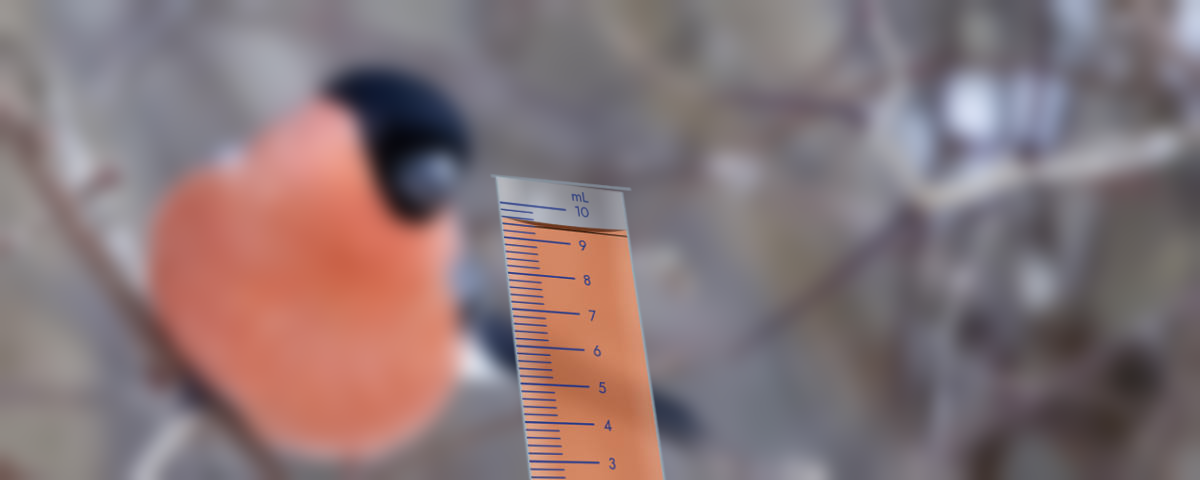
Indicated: 9.4,mL
